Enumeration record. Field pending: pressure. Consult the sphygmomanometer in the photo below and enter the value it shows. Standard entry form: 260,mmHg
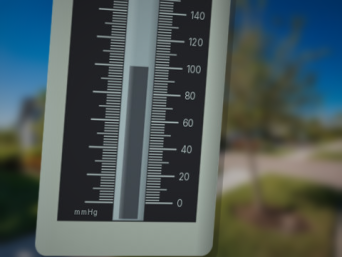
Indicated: 100,mmHg
